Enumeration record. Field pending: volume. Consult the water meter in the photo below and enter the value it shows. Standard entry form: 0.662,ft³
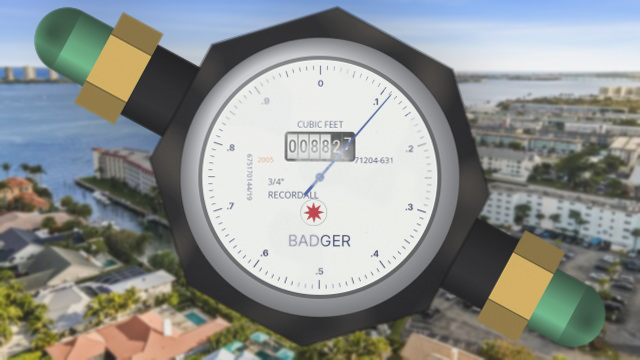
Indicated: 8827.11,ft³
